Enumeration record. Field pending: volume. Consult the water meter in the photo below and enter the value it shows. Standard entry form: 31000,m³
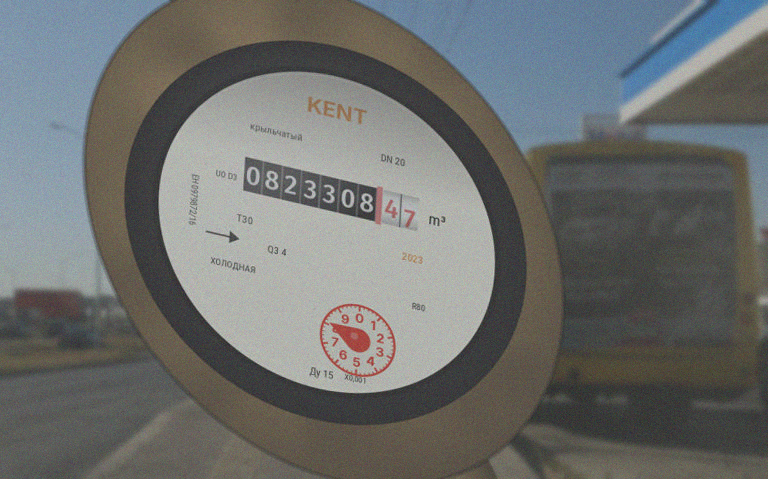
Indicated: 823308.468,m³
